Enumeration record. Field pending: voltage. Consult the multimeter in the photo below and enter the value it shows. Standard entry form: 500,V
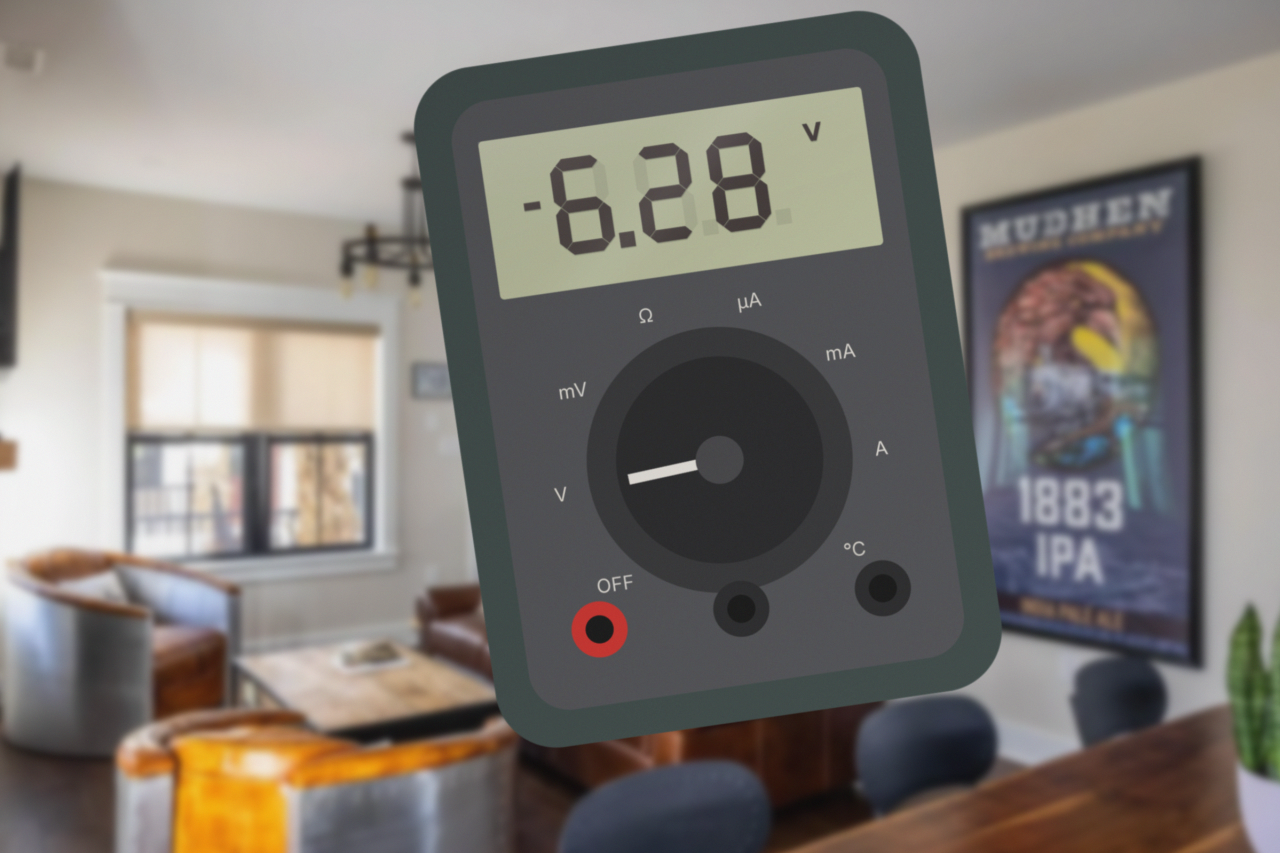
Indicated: -6.28,V
